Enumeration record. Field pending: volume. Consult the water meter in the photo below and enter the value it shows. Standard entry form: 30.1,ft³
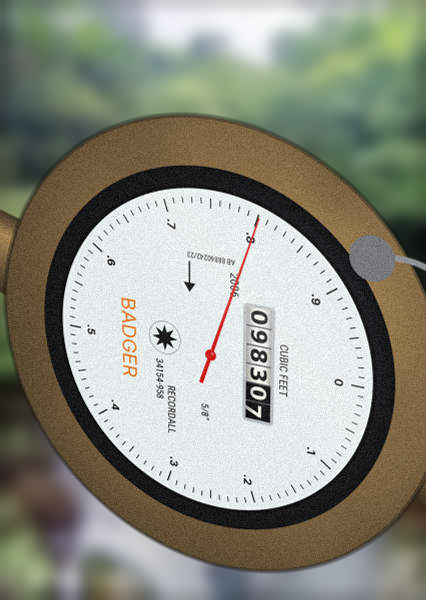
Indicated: 98306.80,ft³
